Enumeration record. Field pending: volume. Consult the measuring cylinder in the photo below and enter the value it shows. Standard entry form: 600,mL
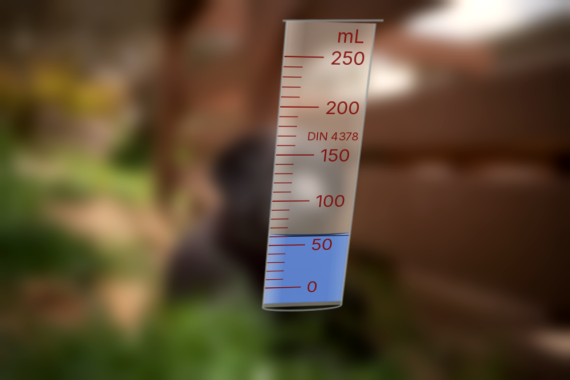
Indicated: 60,mL
